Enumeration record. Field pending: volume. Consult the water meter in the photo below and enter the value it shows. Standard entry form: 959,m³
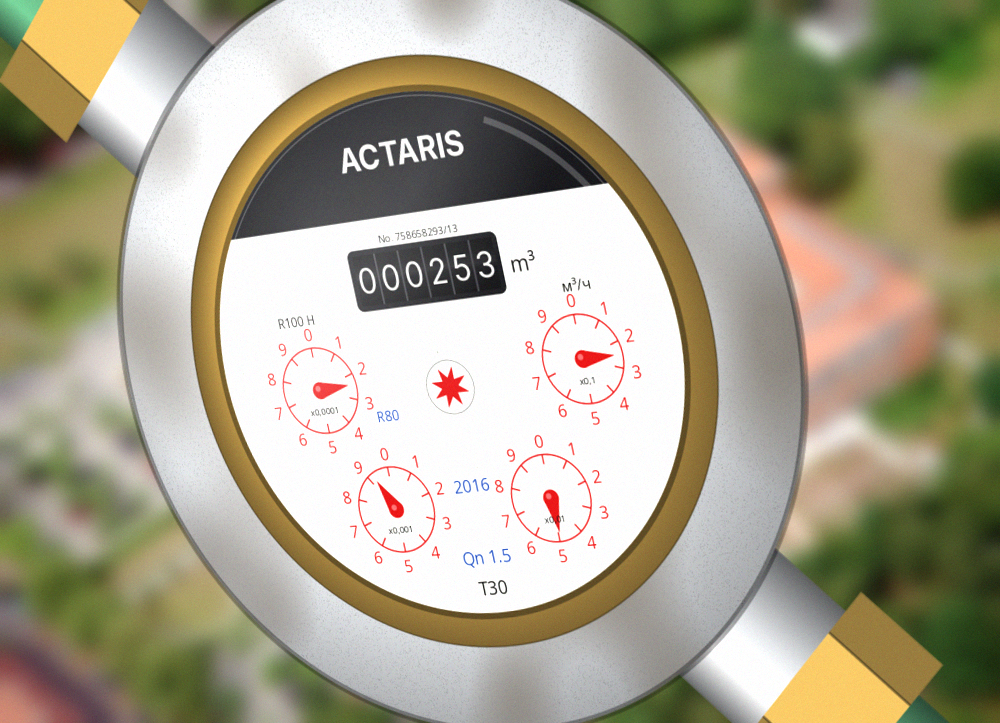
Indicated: 253.2492,m³
